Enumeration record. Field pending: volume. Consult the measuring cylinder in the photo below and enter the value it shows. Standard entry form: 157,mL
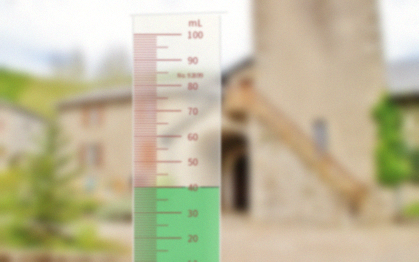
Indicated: 40,mL
